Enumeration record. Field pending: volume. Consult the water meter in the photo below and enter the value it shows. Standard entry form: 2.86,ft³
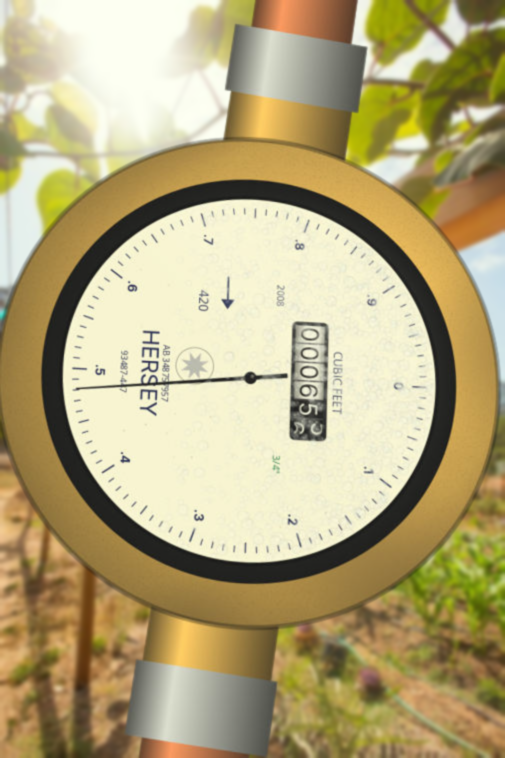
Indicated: 655.48,ft³
